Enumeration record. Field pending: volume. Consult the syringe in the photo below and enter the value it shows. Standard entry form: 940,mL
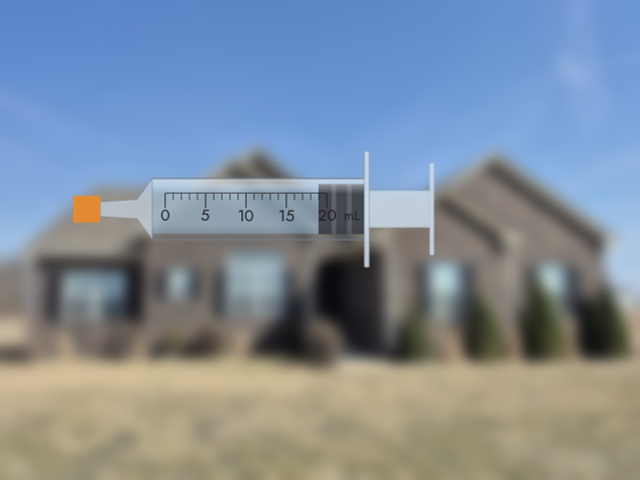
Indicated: 19,mL
